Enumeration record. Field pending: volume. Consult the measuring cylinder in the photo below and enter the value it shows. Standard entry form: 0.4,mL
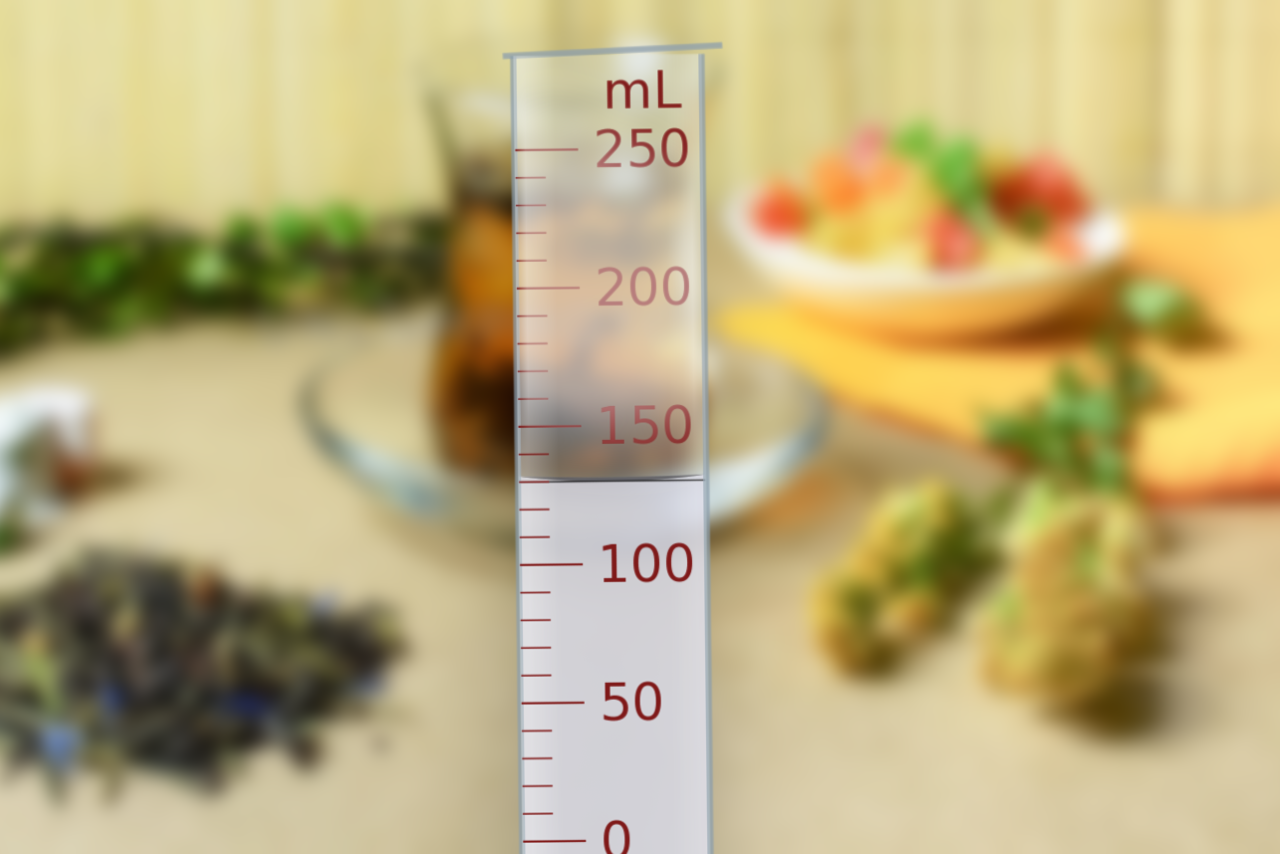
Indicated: 130,mL
